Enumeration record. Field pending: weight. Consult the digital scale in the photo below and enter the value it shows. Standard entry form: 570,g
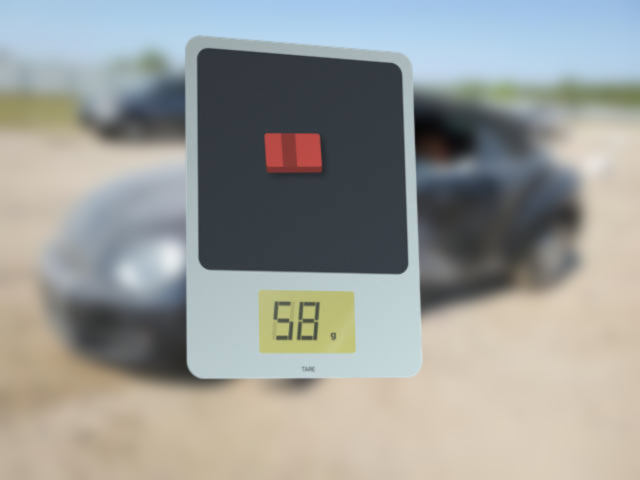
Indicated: 58,g
